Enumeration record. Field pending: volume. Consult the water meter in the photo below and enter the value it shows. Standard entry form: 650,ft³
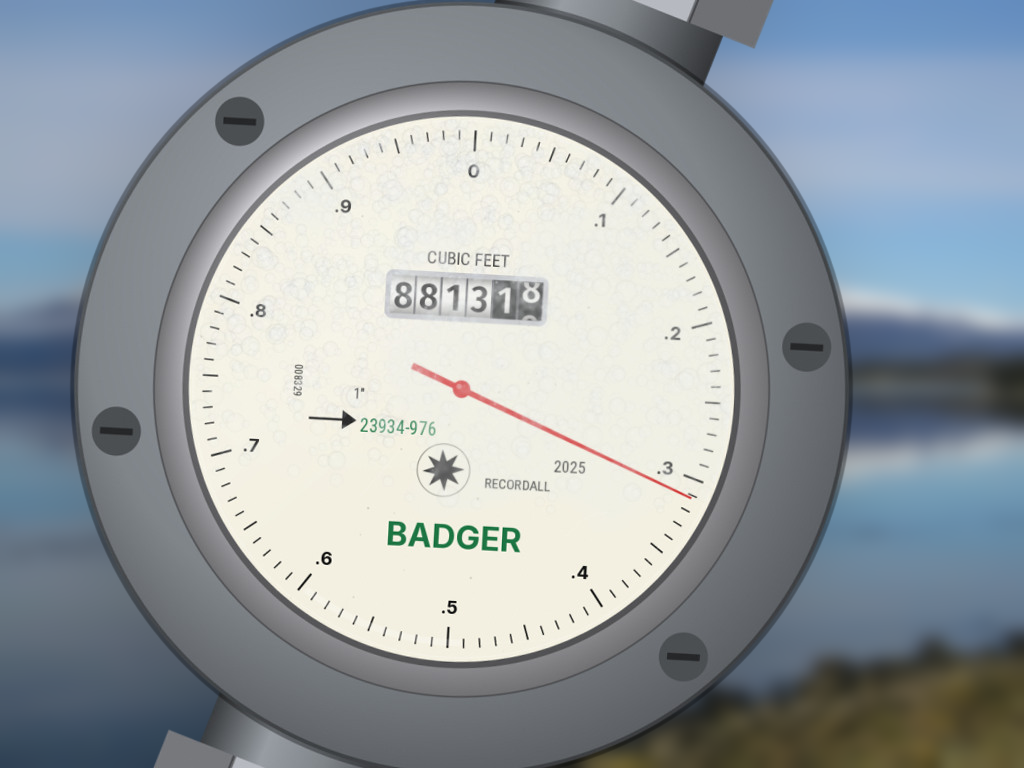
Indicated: 881318.31,ft³
